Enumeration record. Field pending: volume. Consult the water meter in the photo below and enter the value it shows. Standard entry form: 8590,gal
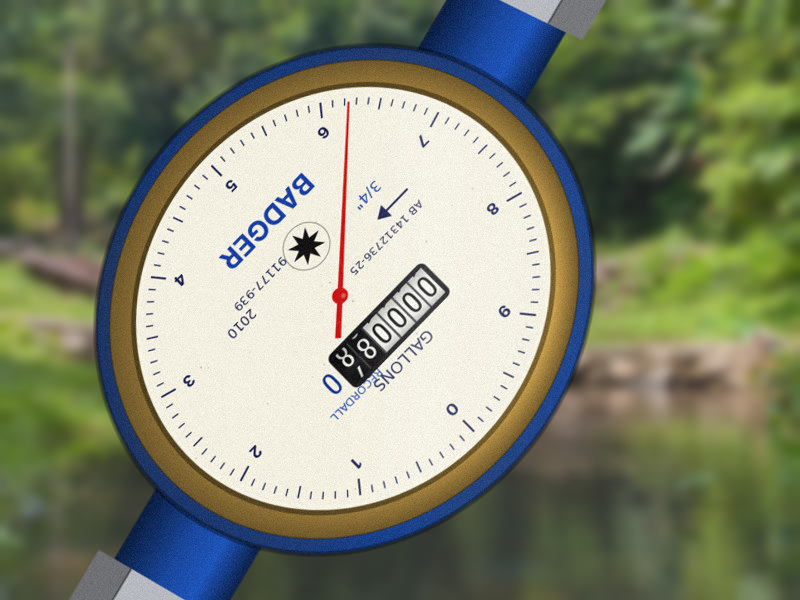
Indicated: 876.2,gal
